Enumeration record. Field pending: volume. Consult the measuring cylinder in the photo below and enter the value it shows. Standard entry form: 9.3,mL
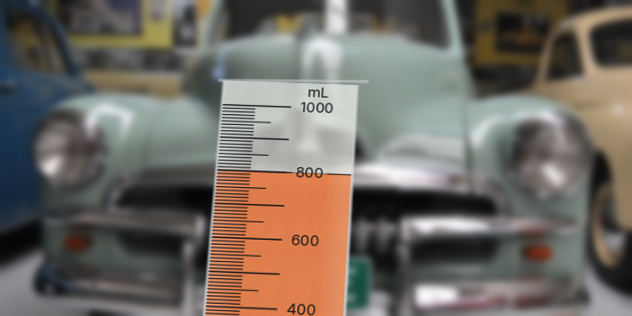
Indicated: 800,mL
